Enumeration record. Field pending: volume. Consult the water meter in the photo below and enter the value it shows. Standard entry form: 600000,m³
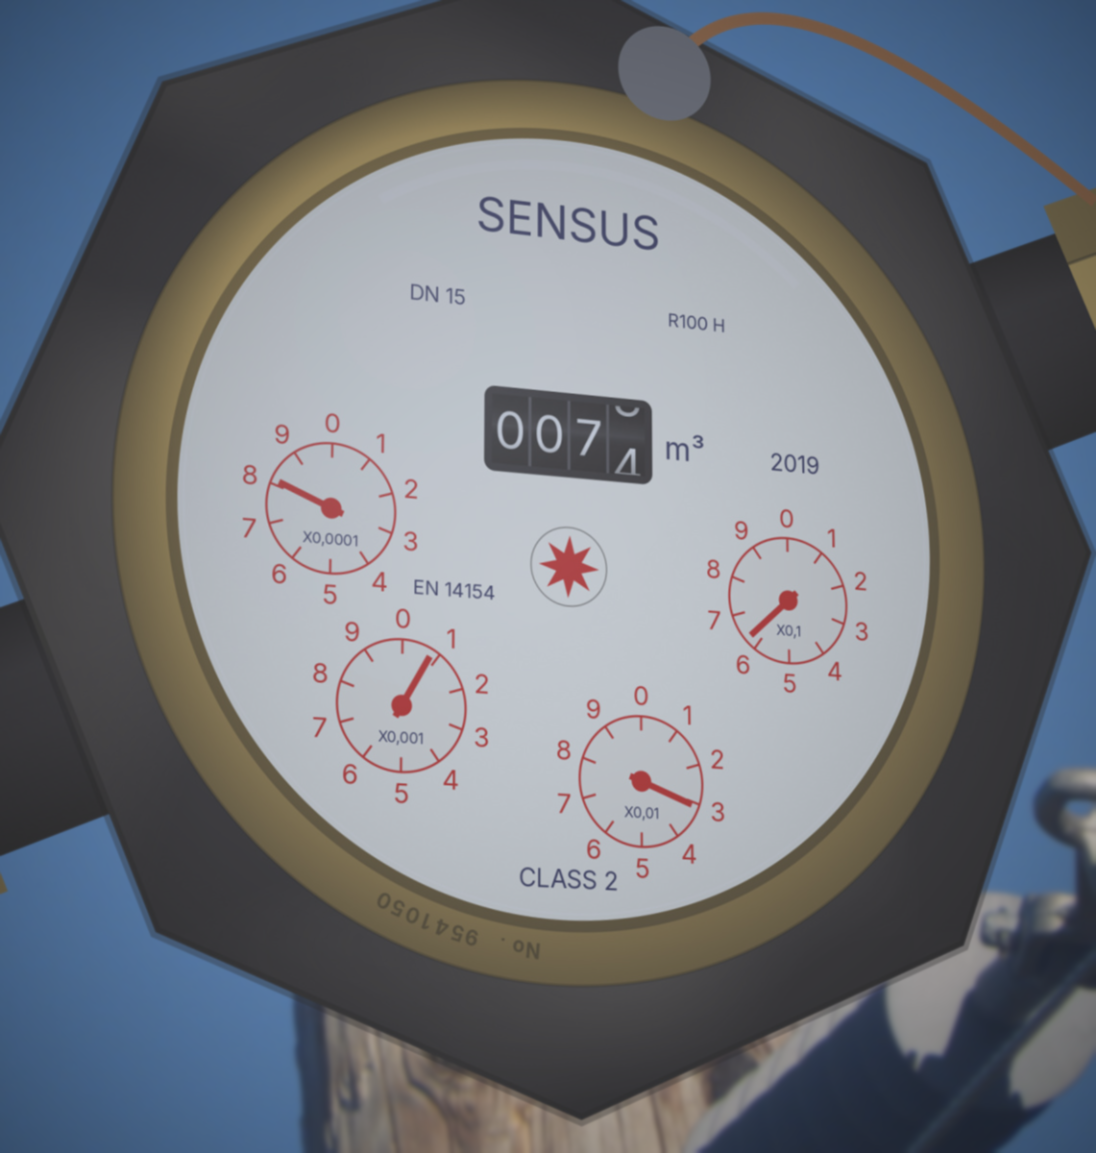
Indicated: 73.6308,m³
